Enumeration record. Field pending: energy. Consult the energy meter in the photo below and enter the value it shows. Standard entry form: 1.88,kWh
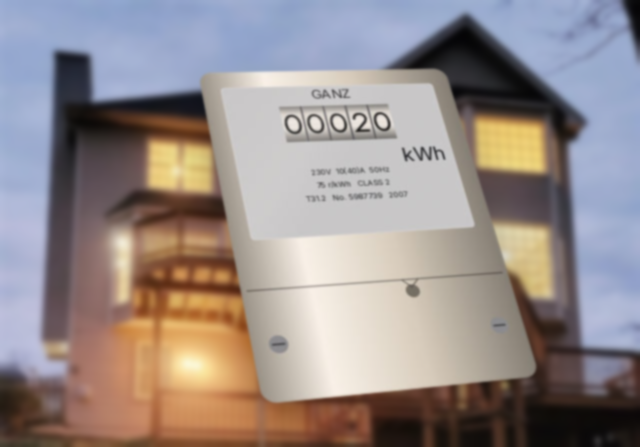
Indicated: 20,kWh
